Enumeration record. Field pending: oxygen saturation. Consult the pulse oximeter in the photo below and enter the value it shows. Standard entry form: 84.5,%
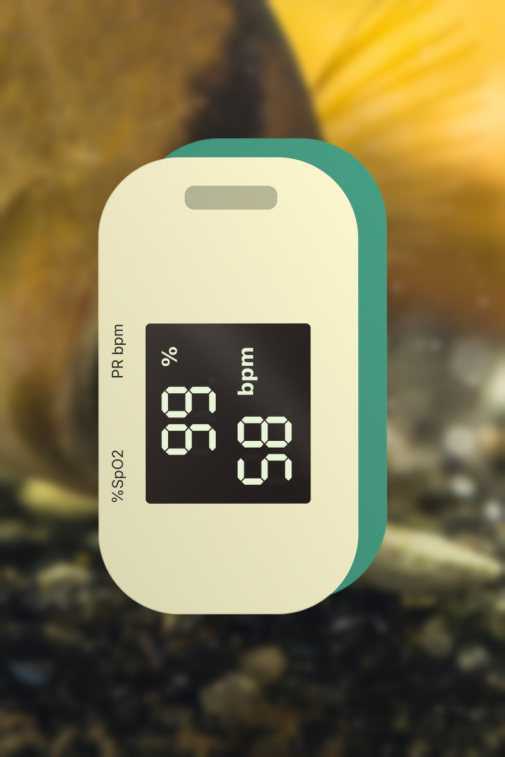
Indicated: 99,%
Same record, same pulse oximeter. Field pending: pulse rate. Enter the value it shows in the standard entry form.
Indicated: 58,bpm
